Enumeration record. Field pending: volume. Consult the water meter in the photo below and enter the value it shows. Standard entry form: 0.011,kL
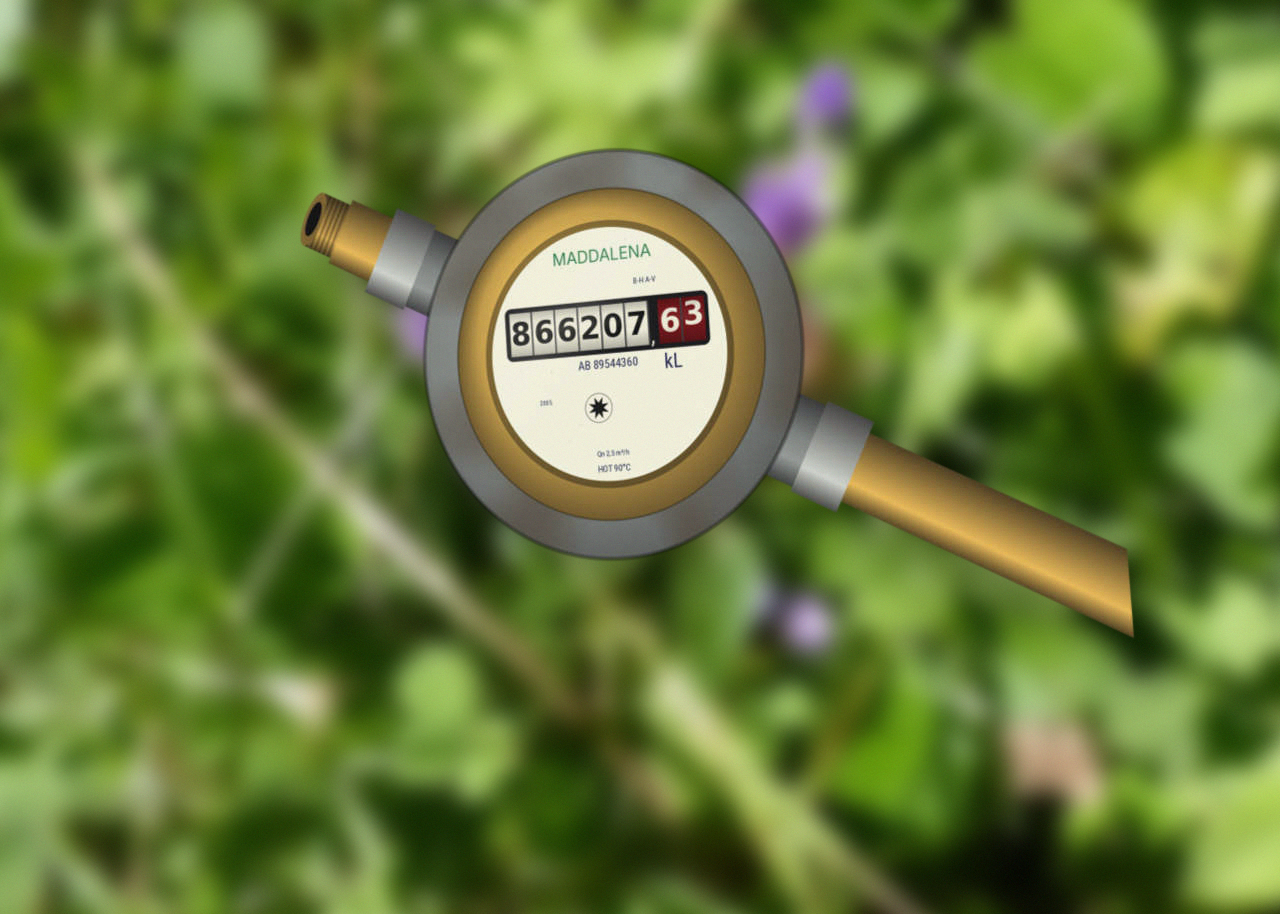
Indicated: 866207.63,kL
